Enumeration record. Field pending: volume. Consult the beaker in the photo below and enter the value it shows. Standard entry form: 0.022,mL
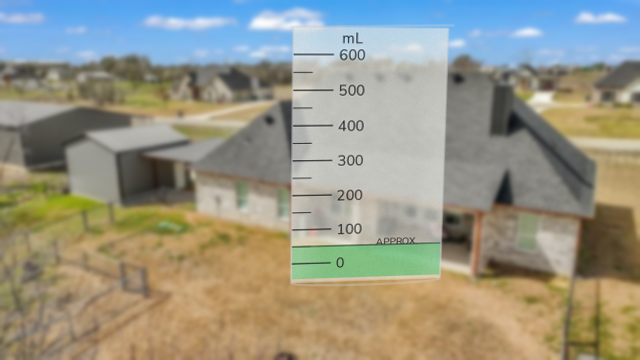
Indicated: 50,mL
